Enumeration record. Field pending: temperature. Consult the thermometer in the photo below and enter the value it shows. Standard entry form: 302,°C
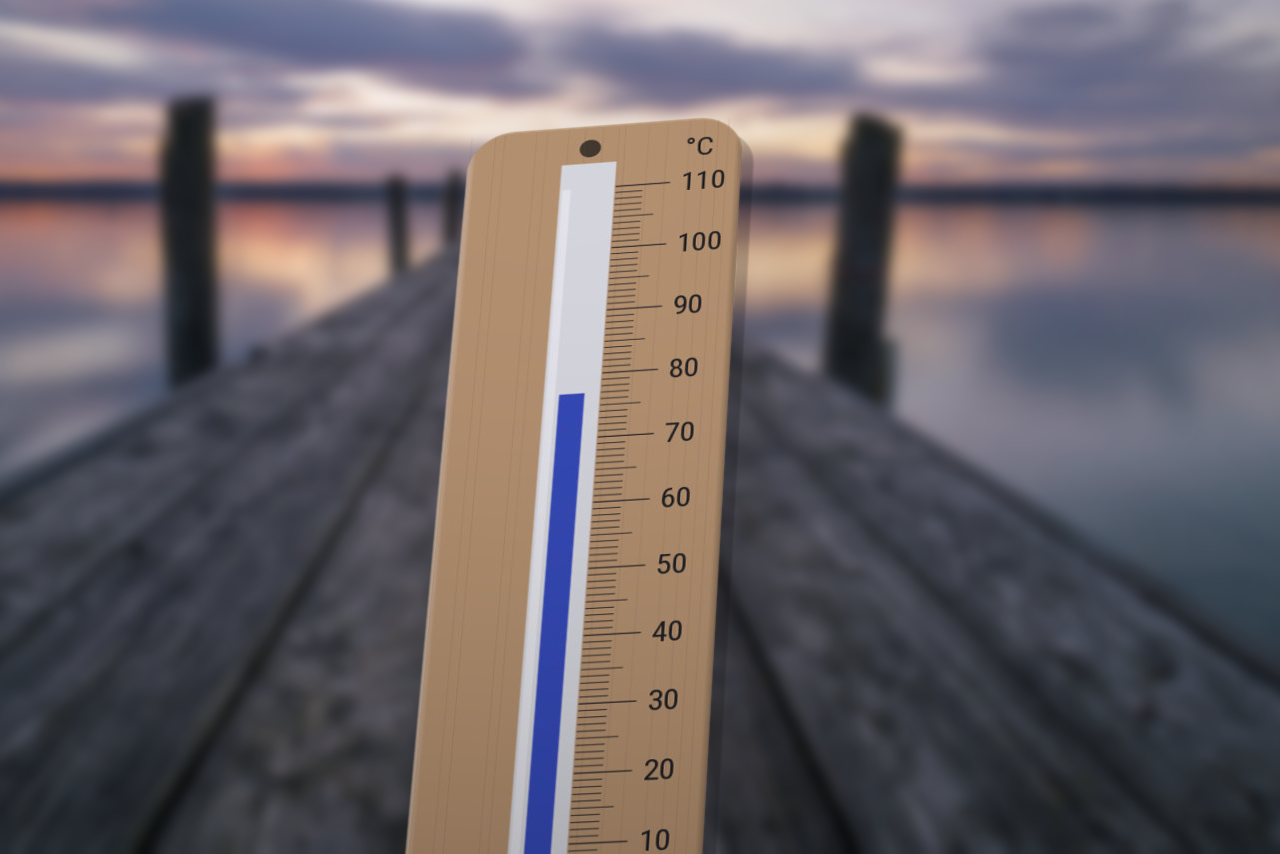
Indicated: 77,°C
